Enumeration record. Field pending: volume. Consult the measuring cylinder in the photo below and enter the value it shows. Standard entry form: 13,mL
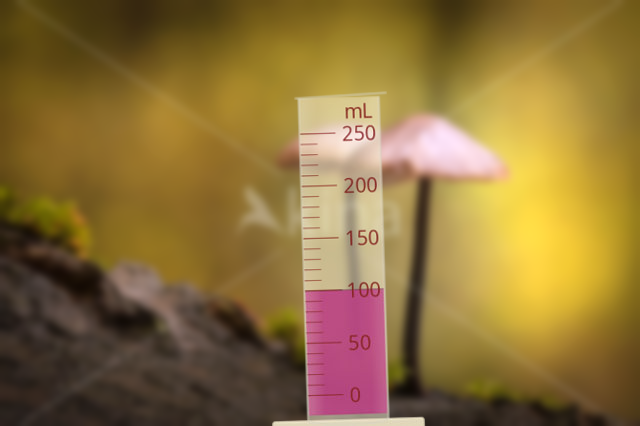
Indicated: 100,mL
